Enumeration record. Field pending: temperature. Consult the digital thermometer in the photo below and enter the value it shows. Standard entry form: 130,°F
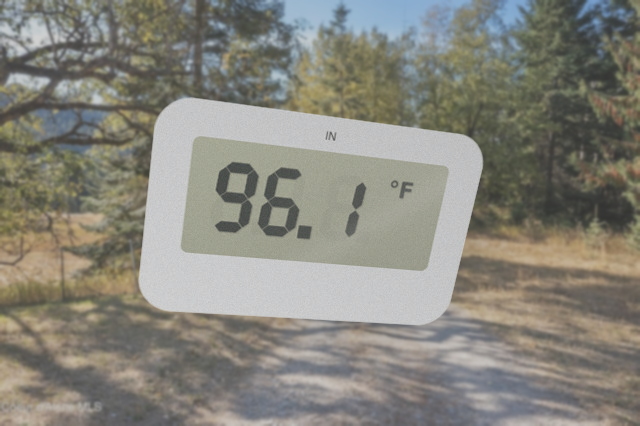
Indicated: 96.1,°F
